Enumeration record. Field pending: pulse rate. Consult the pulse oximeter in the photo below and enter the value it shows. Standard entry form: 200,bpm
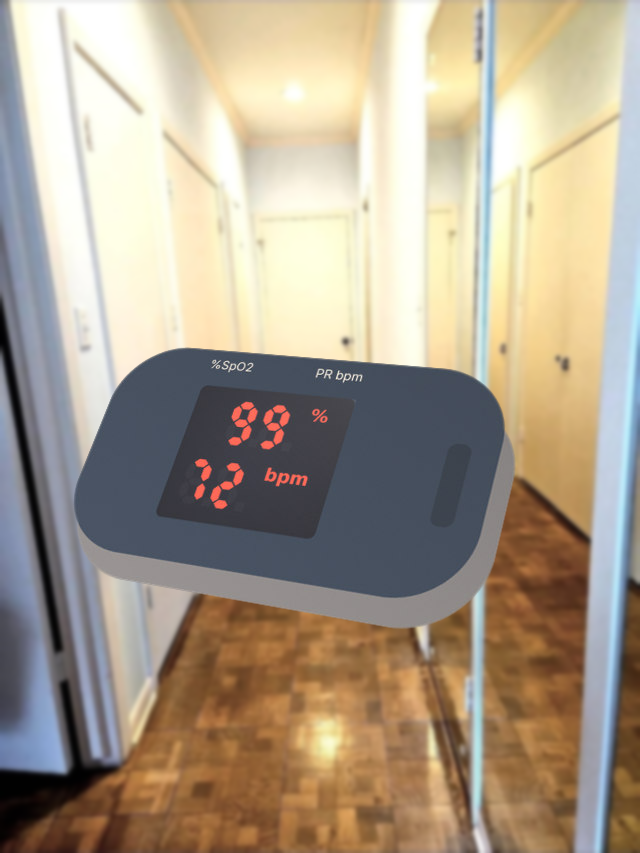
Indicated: 72,bpm
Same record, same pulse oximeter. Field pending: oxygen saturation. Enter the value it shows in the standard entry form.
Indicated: 99,%
